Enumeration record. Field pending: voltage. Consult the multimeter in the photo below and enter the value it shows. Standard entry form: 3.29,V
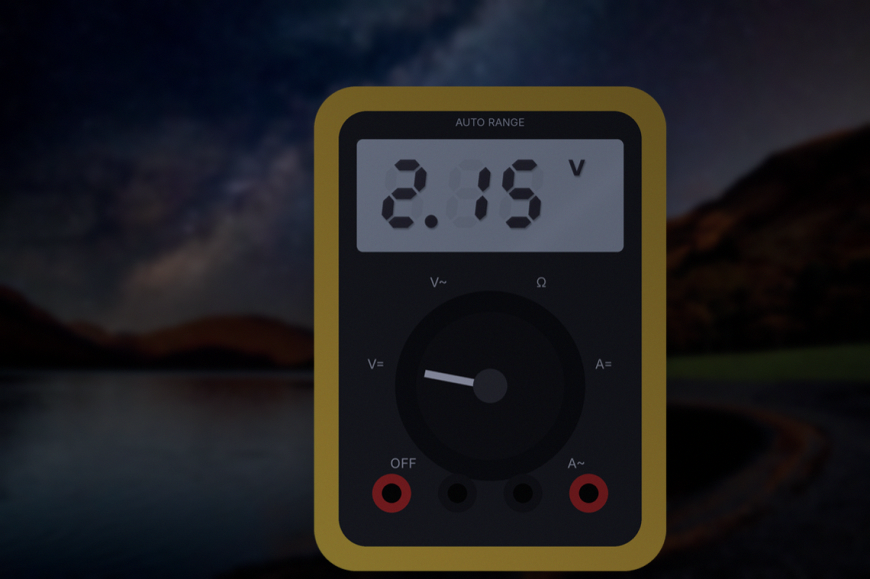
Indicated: 2.15,V
